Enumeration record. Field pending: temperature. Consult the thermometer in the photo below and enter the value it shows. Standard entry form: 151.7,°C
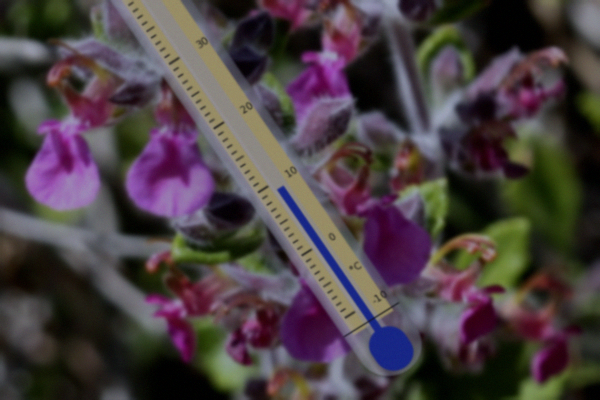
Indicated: 9,°C
